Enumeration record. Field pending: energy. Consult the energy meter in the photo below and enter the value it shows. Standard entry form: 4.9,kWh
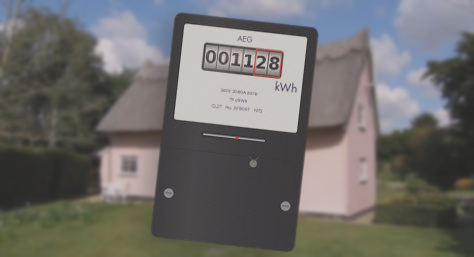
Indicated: 11.28,kWh
